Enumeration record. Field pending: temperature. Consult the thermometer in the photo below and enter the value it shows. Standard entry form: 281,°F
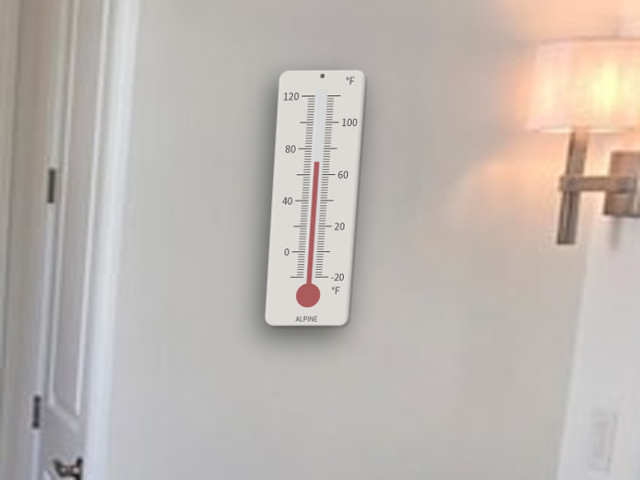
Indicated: 70,°F
